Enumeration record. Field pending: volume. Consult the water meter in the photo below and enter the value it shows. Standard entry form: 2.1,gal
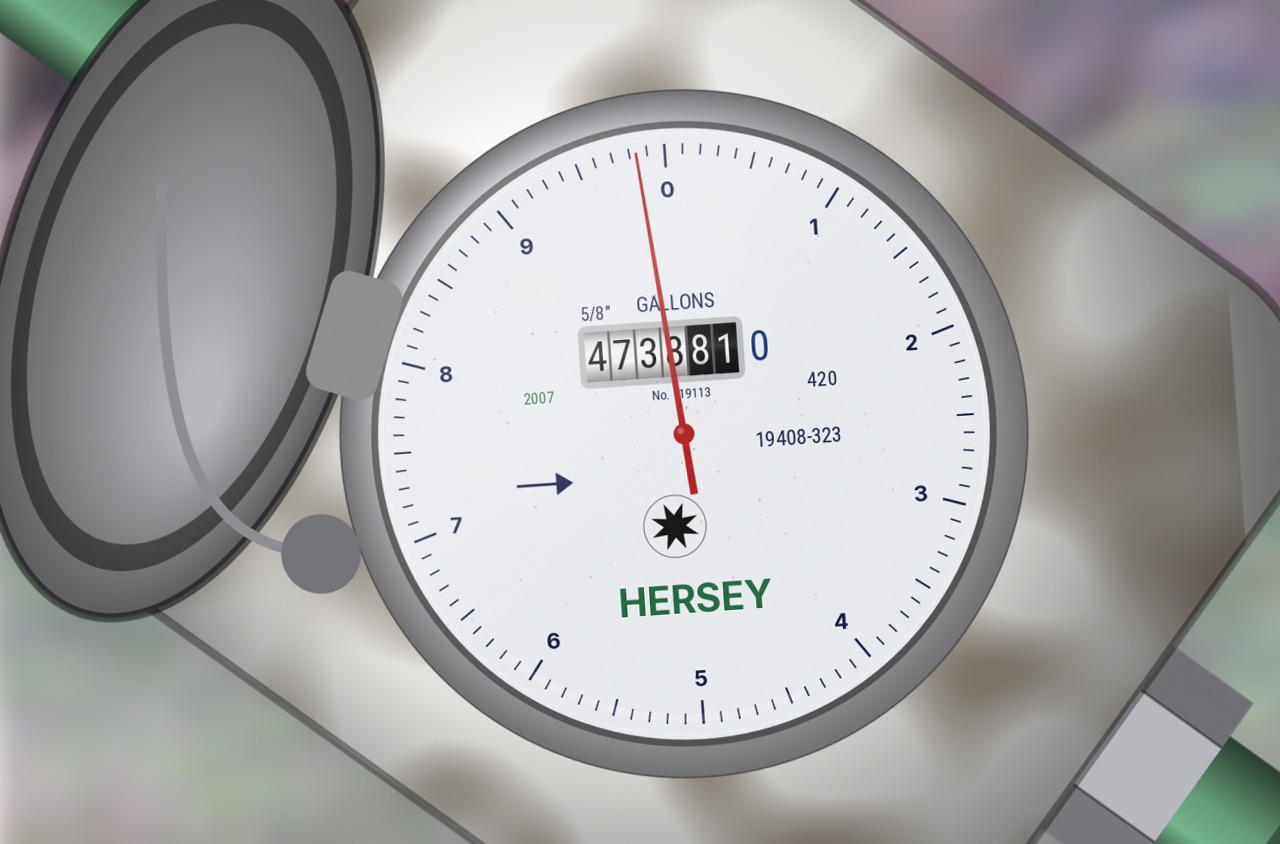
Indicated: 4738809.8,gal
